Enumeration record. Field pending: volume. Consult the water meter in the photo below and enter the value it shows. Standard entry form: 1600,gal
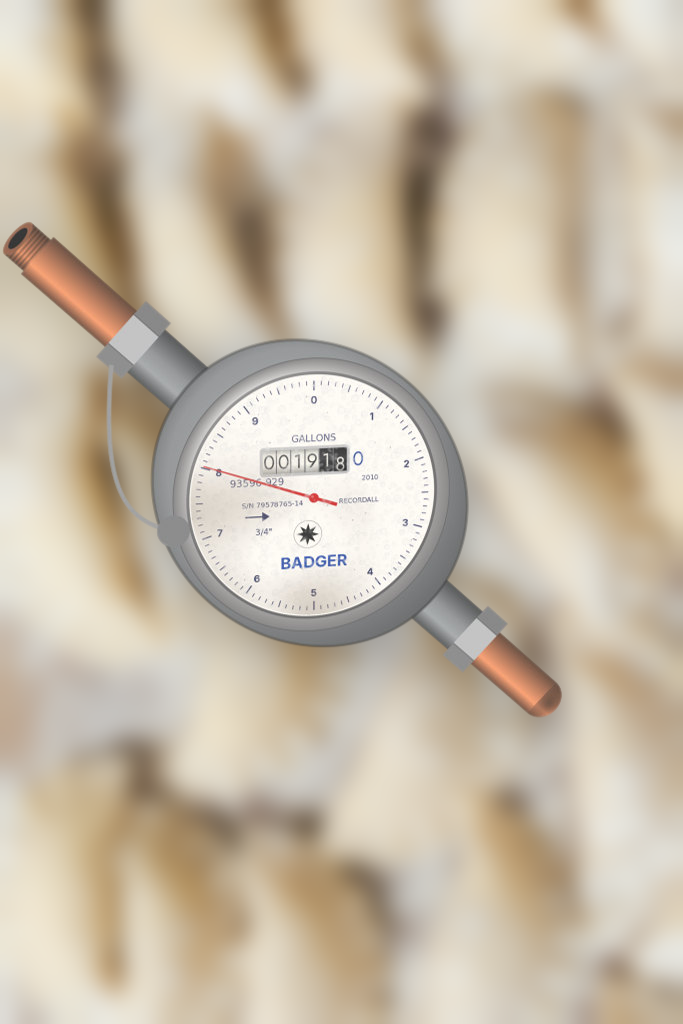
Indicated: 19178.0,gal
